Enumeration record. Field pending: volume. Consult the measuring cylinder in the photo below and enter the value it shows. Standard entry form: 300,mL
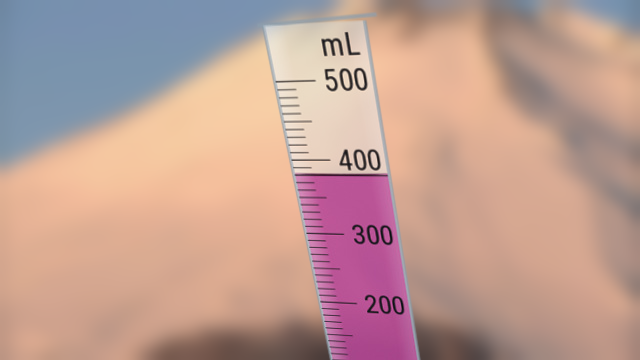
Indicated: 380,mL
